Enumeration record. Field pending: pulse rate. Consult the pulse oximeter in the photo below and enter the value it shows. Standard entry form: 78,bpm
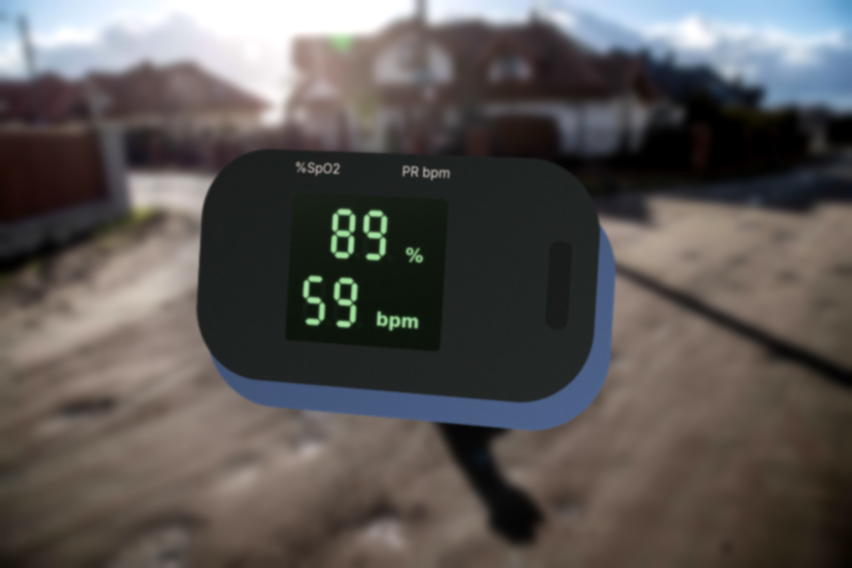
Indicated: 59,bpm
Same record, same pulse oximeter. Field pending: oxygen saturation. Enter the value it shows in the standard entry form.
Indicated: 89,%
